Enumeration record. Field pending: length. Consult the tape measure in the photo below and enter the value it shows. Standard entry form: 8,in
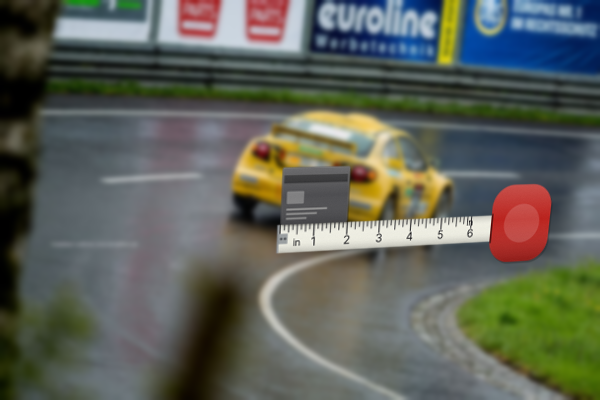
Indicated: 2,in
